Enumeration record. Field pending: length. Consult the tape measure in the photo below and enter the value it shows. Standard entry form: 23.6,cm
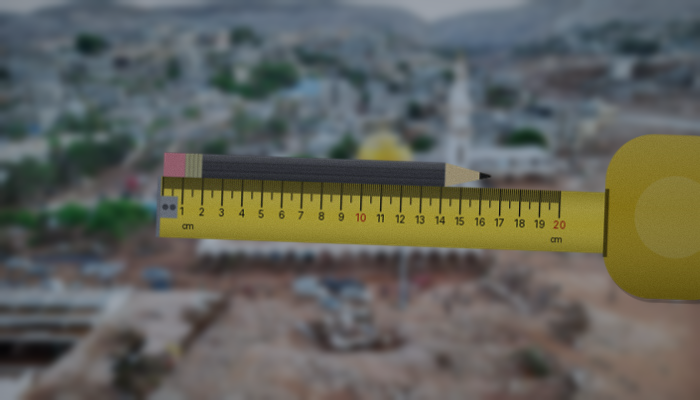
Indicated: 16.5,cm
